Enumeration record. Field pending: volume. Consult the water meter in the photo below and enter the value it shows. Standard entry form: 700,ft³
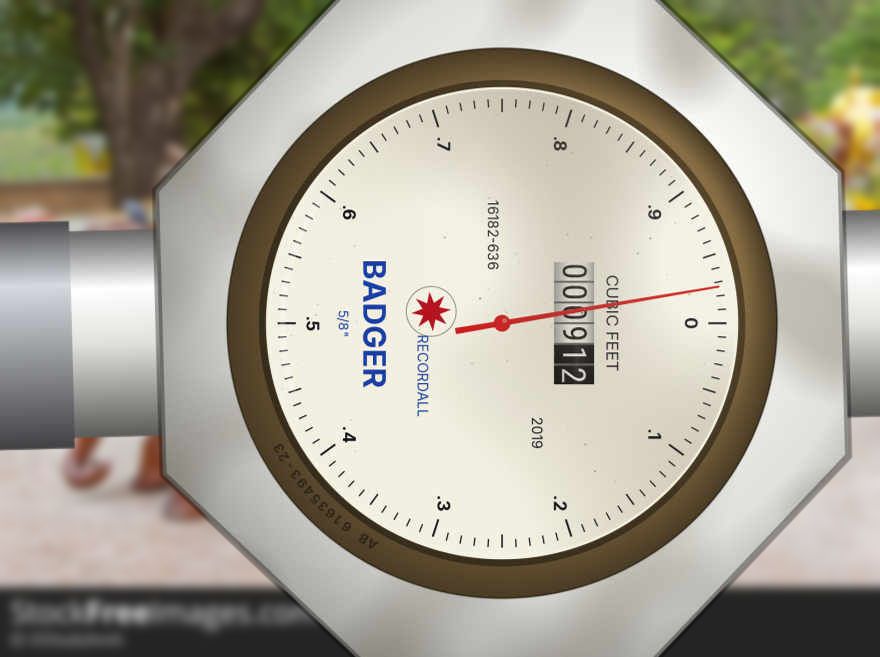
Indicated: 911.97,ft³
